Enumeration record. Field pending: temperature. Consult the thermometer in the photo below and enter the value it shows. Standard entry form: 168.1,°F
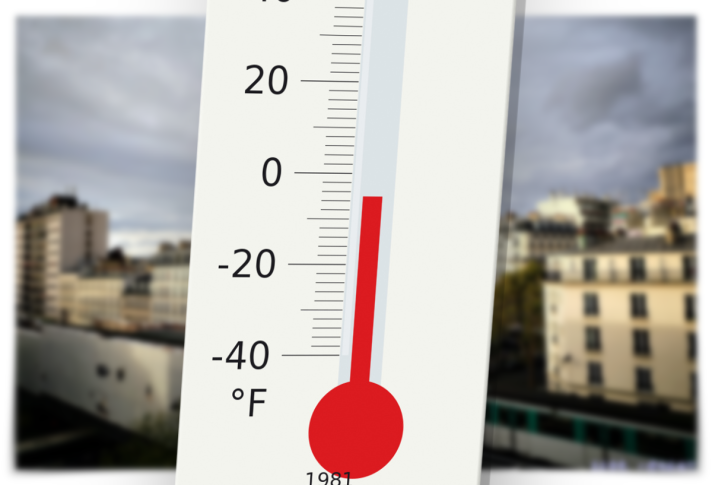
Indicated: -5,°F
